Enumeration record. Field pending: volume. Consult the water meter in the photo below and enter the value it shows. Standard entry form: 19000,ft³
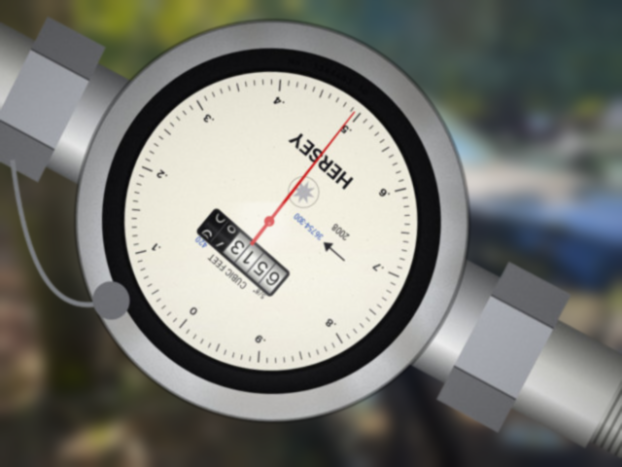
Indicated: 651379.49,ft³
